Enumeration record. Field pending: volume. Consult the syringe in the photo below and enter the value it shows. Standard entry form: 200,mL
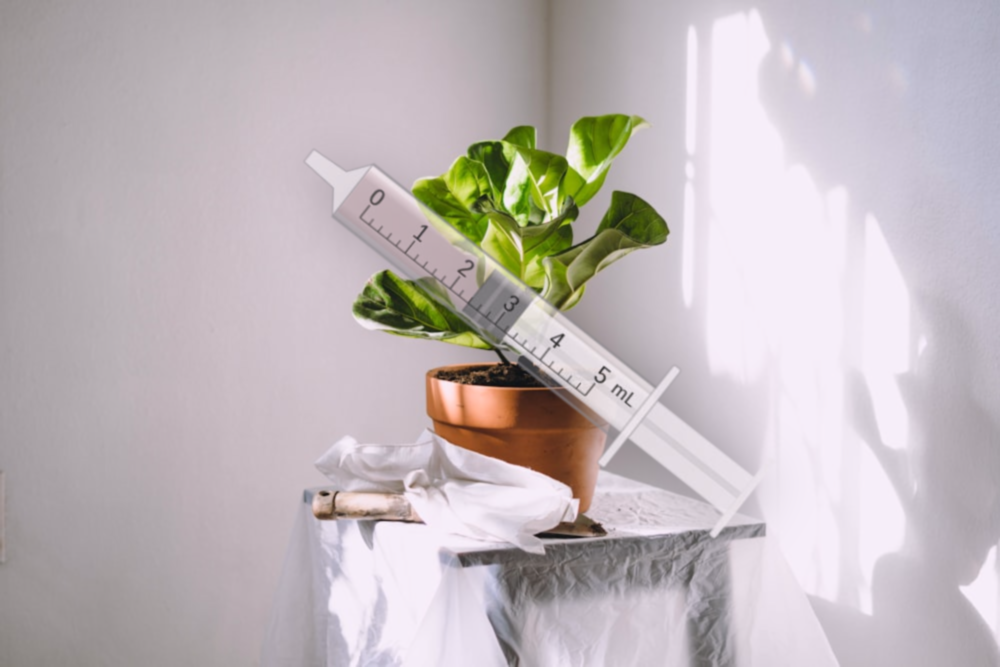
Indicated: 2.4,mL
